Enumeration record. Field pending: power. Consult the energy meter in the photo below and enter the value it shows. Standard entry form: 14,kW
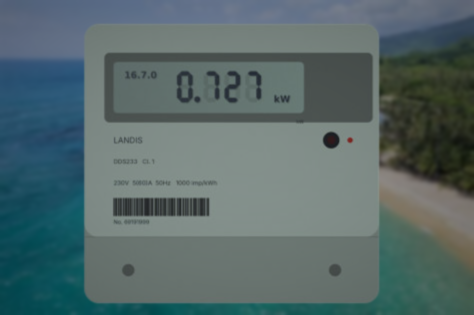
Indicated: 0.727,kW
